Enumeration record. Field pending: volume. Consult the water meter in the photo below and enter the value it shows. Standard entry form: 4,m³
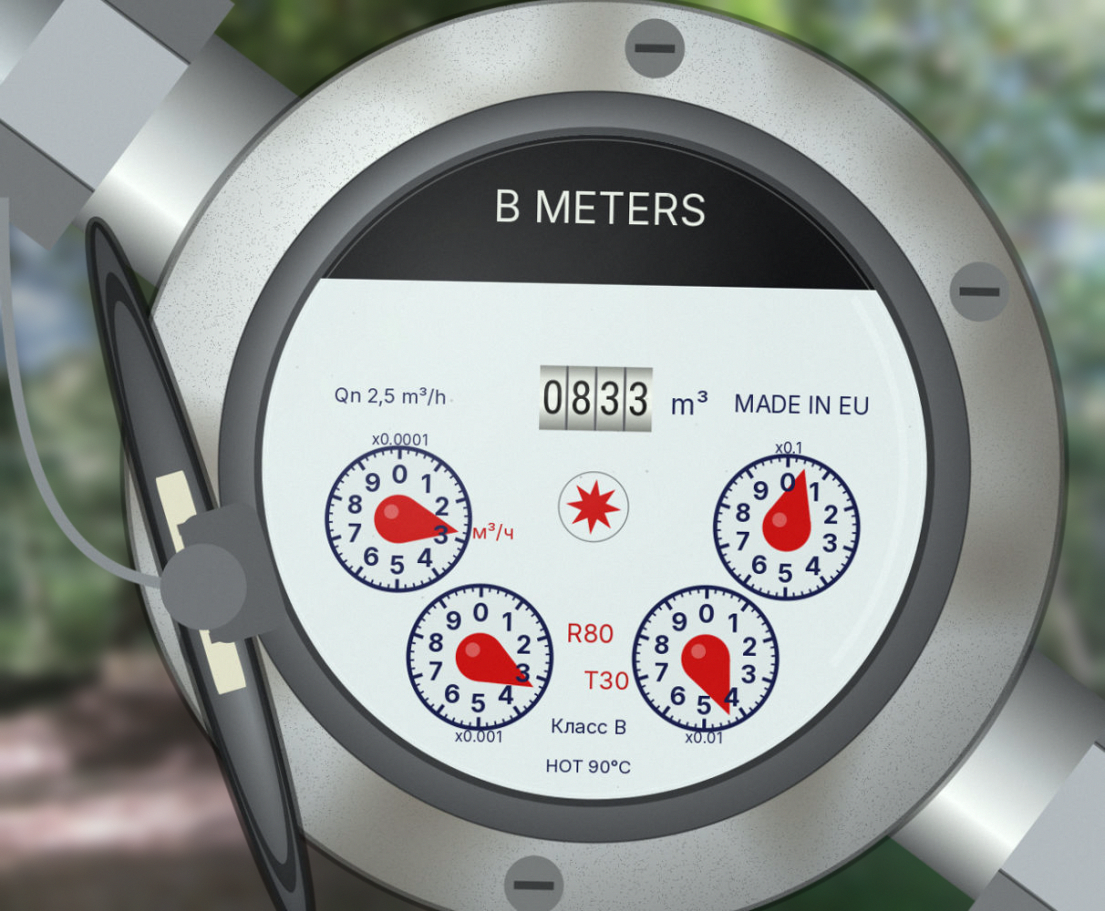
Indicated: 833.0432,m³
